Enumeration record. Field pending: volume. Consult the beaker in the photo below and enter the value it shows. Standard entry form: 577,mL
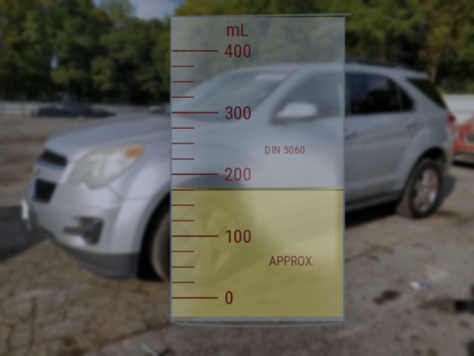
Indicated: 175,mL
